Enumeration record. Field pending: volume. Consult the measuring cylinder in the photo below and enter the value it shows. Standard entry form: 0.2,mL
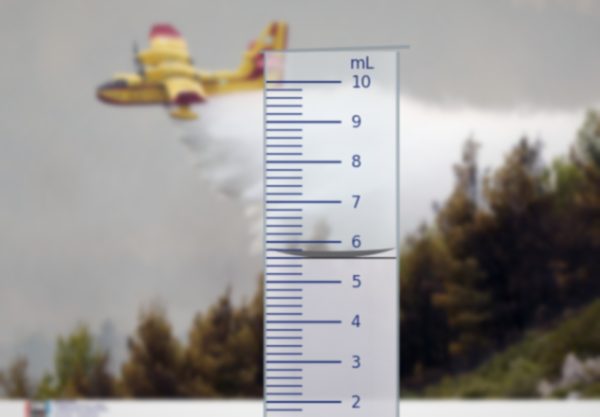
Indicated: 5.6,mL
